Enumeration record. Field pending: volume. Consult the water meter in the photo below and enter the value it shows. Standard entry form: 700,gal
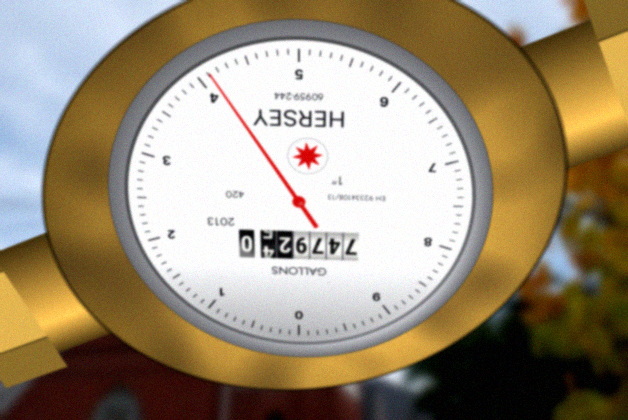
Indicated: 7479244.1,gal
